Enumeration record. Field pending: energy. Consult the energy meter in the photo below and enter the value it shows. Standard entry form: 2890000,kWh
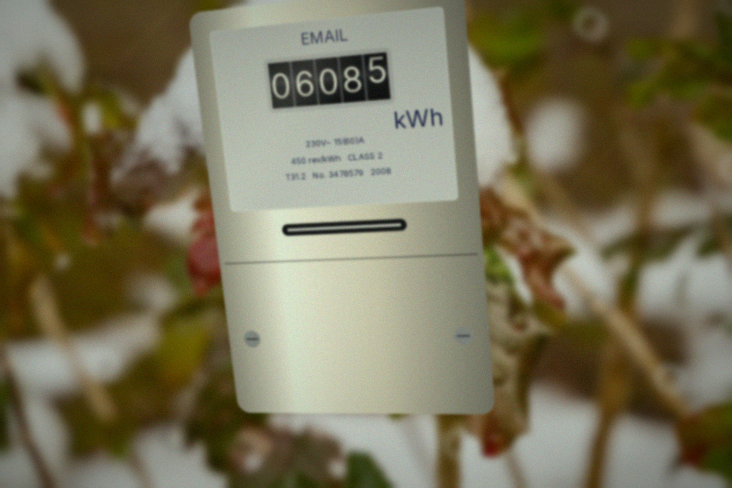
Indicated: 6085,kWh
